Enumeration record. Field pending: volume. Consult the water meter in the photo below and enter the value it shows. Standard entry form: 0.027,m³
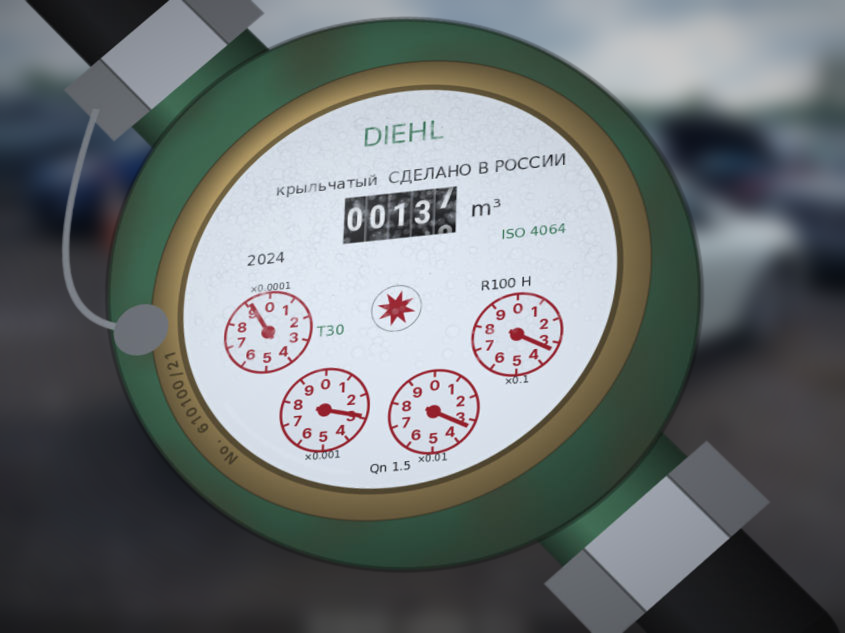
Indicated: 137.3329,m³
